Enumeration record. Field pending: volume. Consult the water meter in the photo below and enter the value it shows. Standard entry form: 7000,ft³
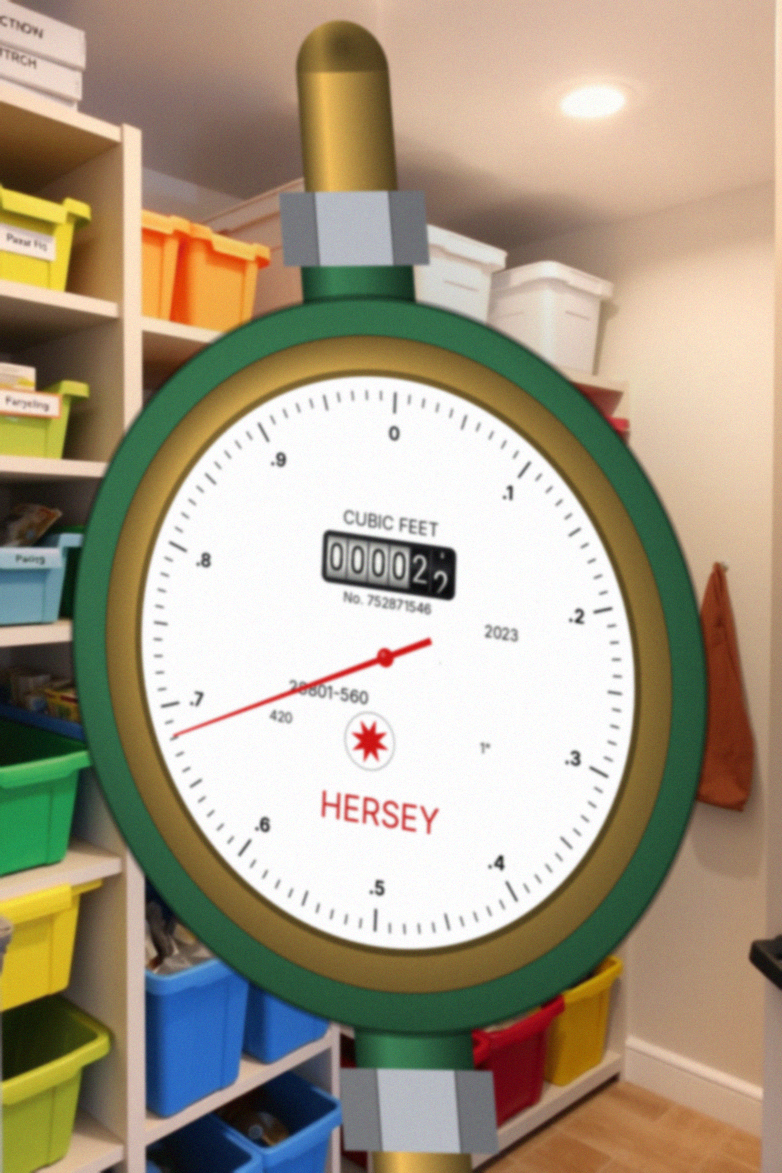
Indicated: 21.68,ft³
